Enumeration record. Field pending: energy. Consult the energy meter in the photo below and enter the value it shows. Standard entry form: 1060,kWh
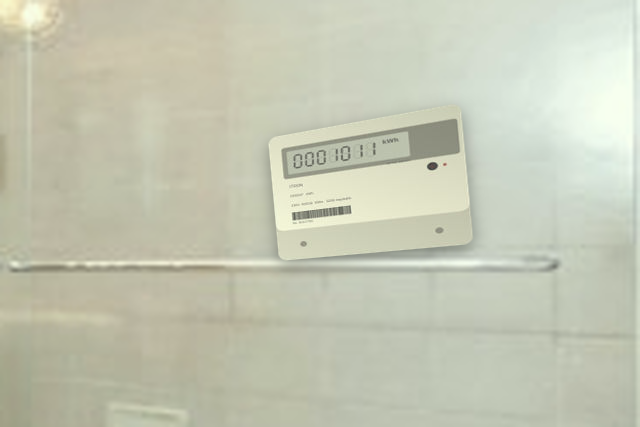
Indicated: 1011,kWh
